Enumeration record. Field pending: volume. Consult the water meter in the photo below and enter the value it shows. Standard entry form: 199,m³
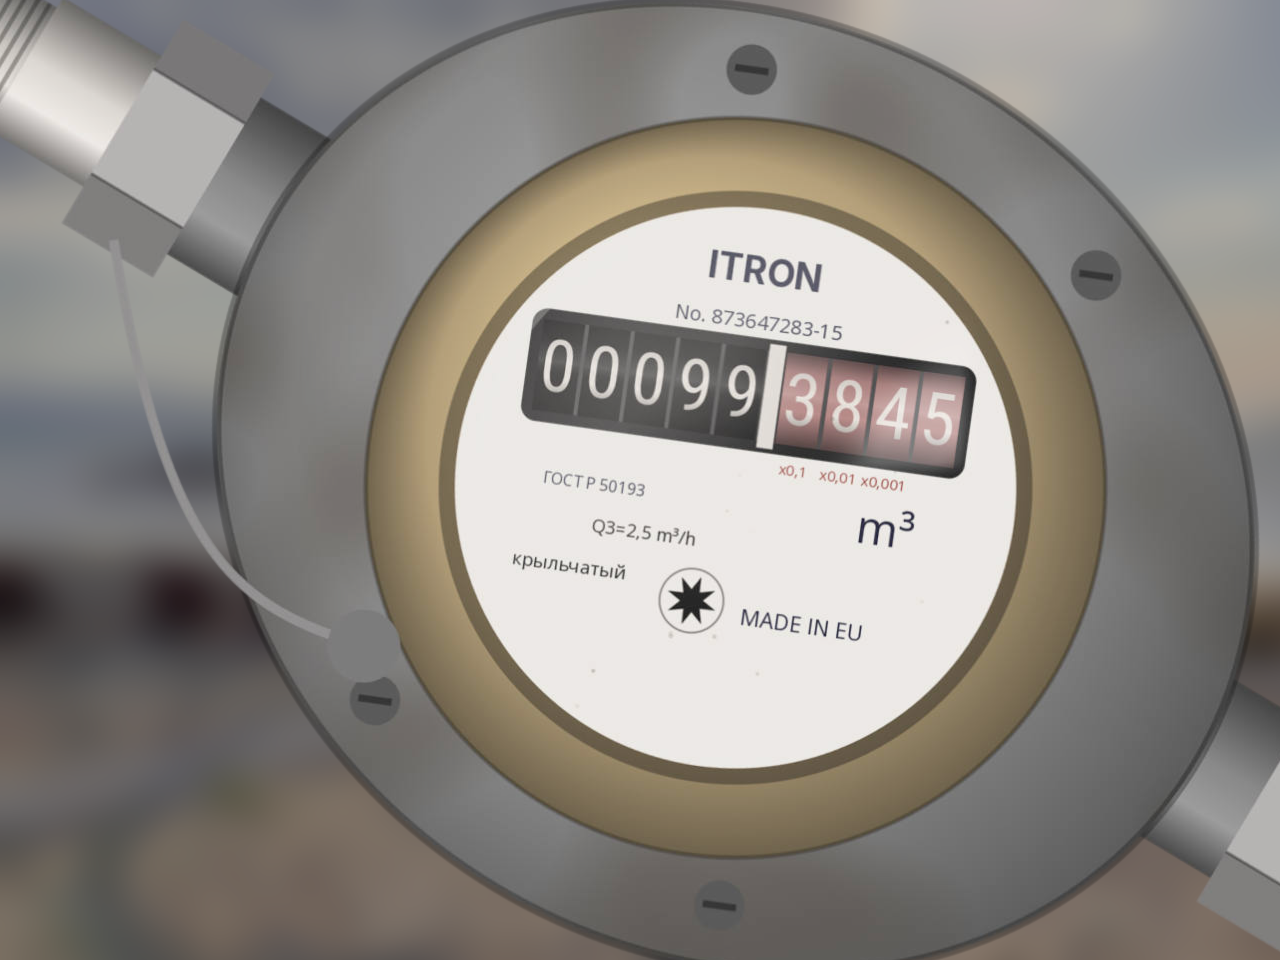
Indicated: 99.3845,m³
